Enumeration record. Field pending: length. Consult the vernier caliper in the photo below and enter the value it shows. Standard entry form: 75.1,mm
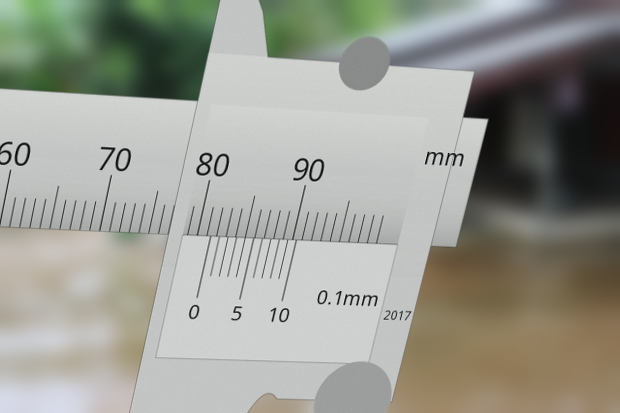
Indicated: 81.4,mm
